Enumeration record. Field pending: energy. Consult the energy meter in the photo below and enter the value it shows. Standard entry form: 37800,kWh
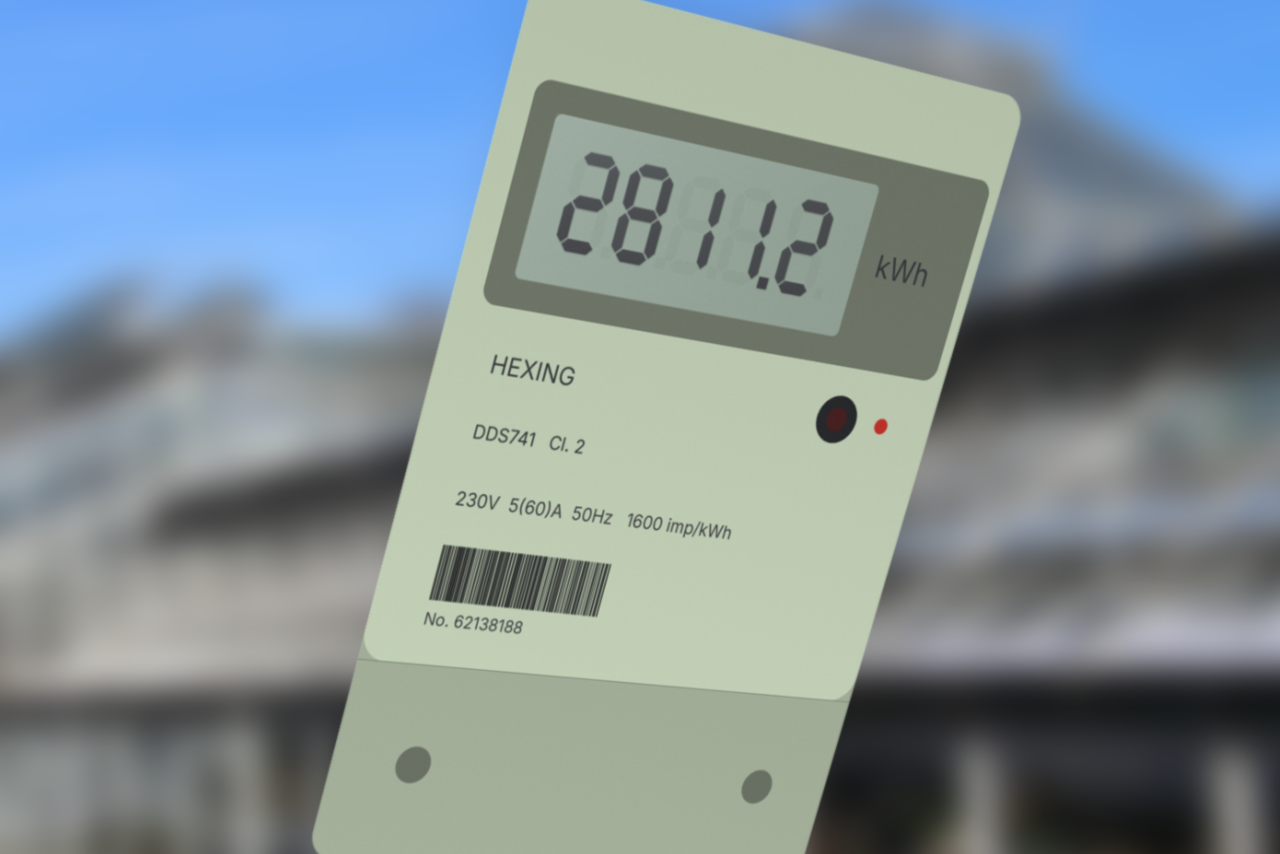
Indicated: 2811.2,kWh
